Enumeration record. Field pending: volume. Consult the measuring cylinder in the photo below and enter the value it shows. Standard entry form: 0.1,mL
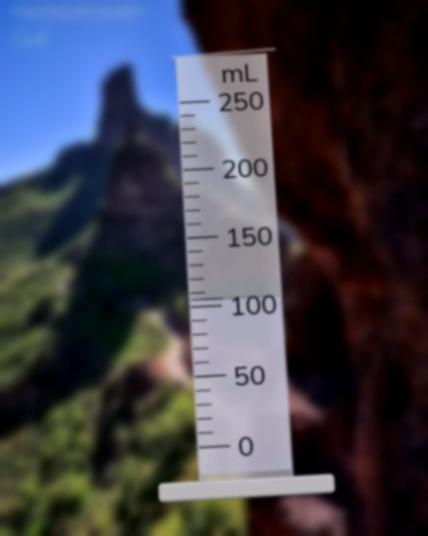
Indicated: 105,mL
